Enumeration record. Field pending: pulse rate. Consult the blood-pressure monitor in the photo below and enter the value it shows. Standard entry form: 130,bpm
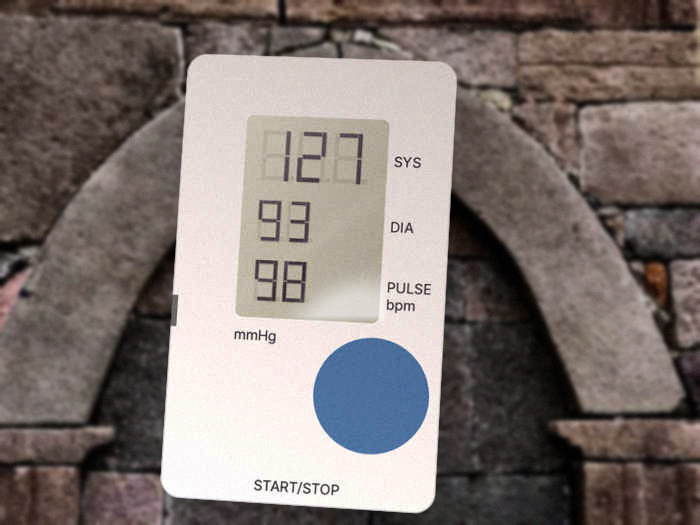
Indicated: 98,bpm
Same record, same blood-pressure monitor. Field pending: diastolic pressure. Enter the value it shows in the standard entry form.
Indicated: 93,mmHg
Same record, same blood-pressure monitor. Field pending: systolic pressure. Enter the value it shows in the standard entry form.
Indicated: 127,mmHg
